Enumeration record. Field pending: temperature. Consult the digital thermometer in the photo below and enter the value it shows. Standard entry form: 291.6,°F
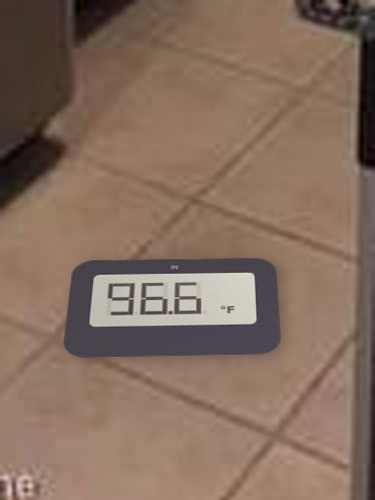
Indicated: 96.6,°F
